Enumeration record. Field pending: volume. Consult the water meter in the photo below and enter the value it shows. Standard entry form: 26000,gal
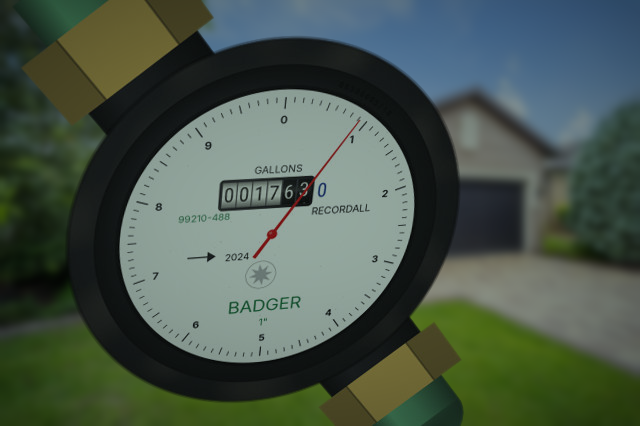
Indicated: 17630.9,gal
